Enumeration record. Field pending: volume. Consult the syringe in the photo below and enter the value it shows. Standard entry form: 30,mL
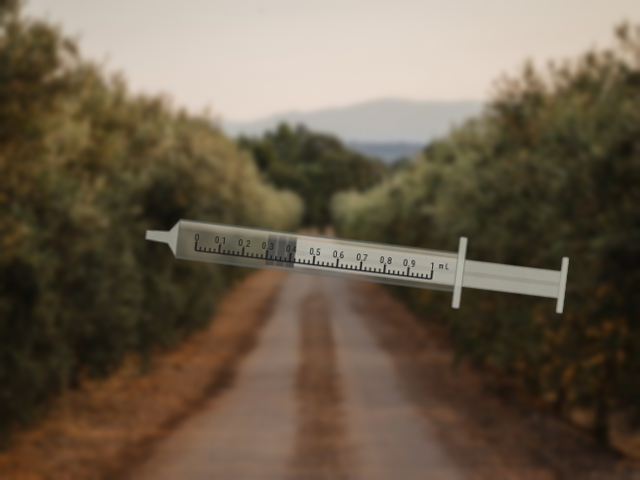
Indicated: 0.3,mL
